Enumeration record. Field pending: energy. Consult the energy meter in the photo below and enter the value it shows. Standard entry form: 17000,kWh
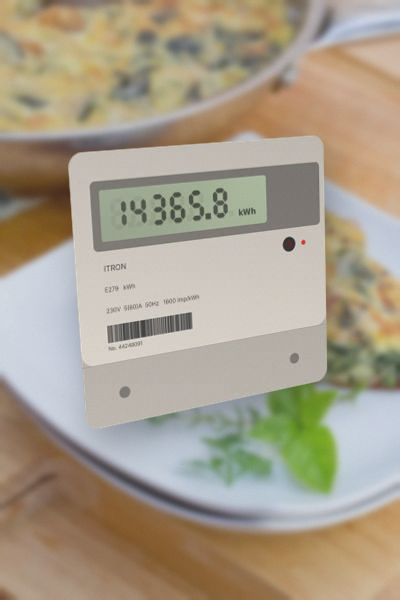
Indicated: 14365.8,kWh
